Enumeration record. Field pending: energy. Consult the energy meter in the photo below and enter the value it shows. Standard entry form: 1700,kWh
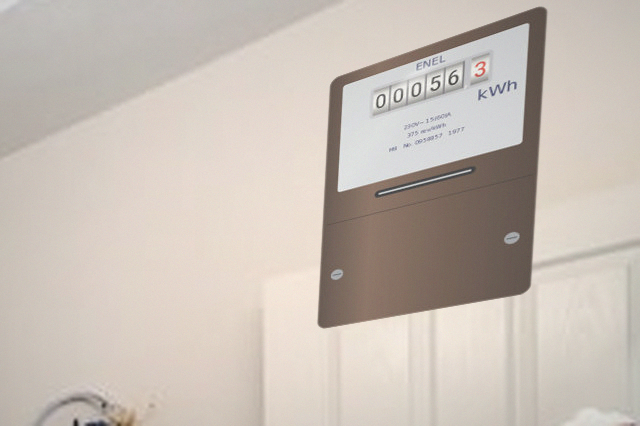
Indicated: 56.3,kWh
